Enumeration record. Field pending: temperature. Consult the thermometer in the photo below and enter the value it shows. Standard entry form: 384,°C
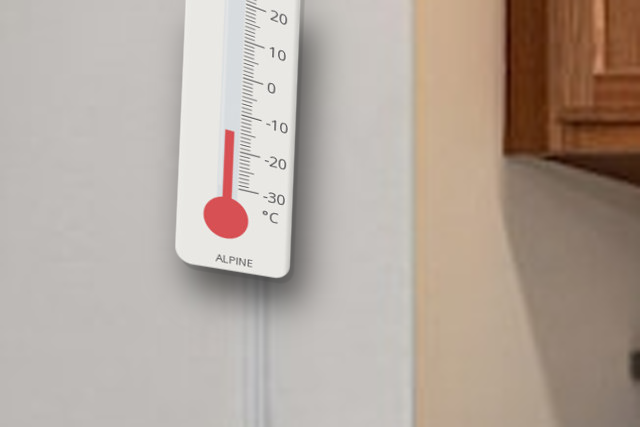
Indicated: -15,°C
